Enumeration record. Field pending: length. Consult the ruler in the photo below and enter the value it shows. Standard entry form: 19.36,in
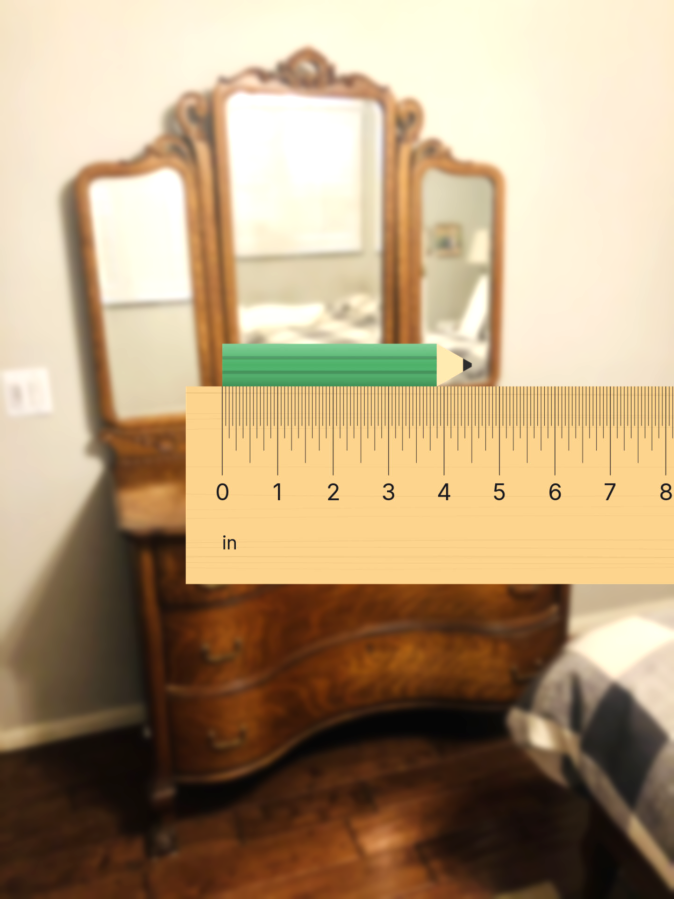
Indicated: 4.5,in
